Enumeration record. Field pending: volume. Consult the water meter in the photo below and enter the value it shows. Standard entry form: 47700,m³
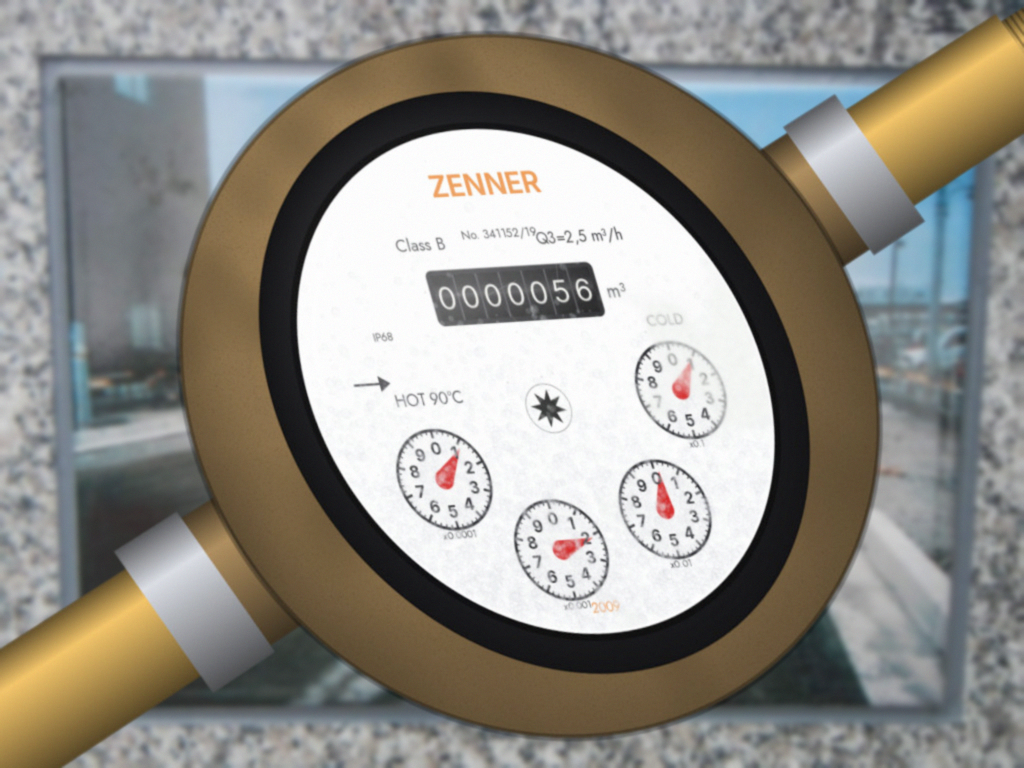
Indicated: 56.1021,m³
